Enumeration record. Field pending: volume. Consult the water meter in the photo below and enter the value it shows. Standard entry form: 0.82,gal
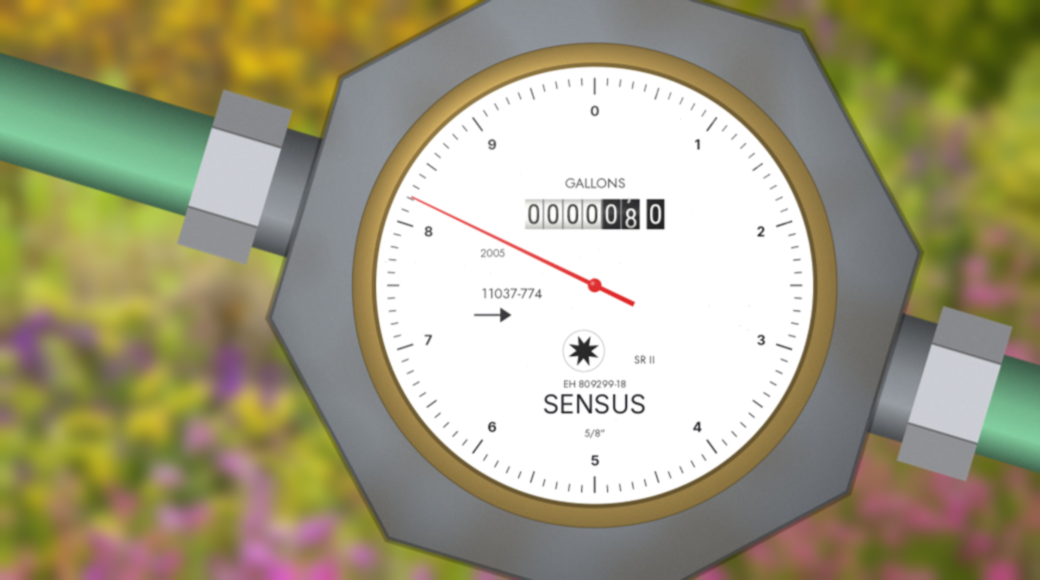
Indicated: 78.2,gal
